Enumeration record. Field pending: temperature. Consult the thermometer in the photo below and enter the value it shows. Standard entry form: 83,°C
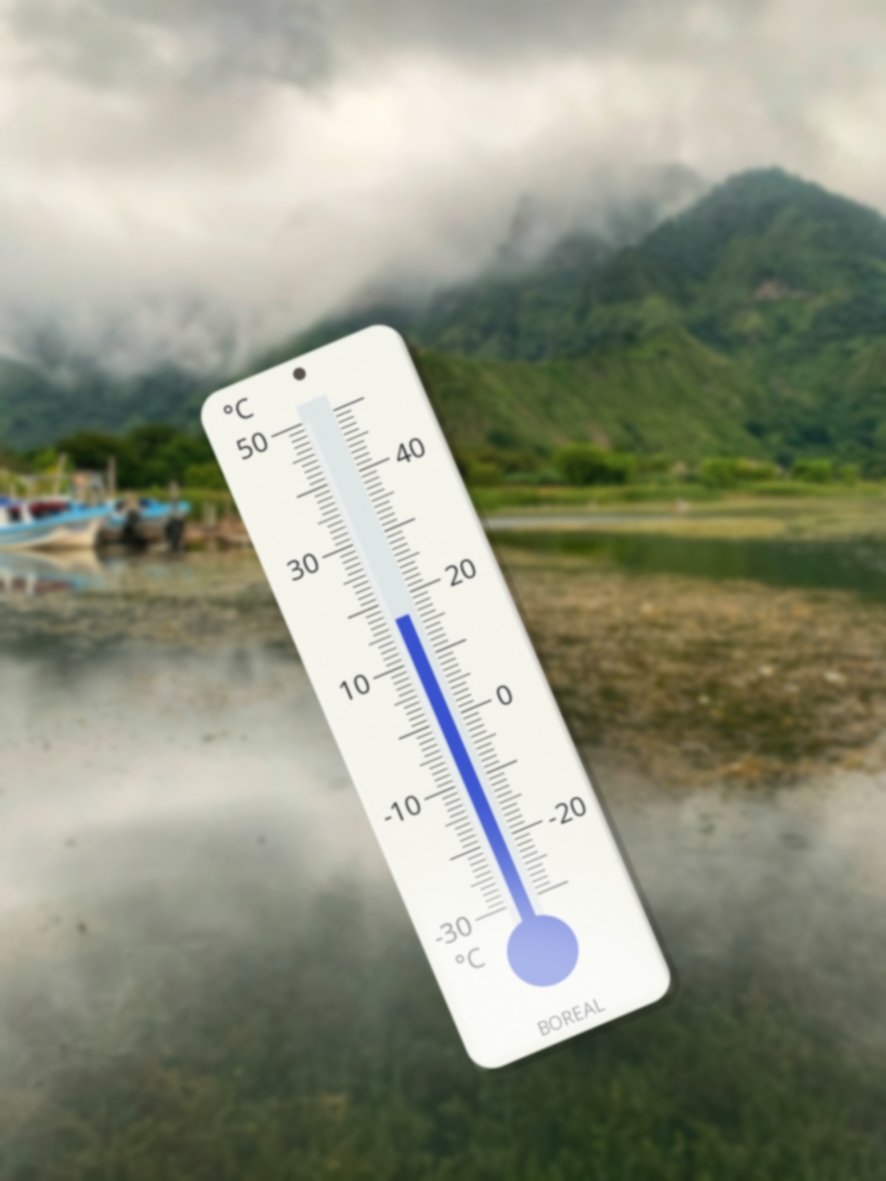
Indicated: 17,°C
